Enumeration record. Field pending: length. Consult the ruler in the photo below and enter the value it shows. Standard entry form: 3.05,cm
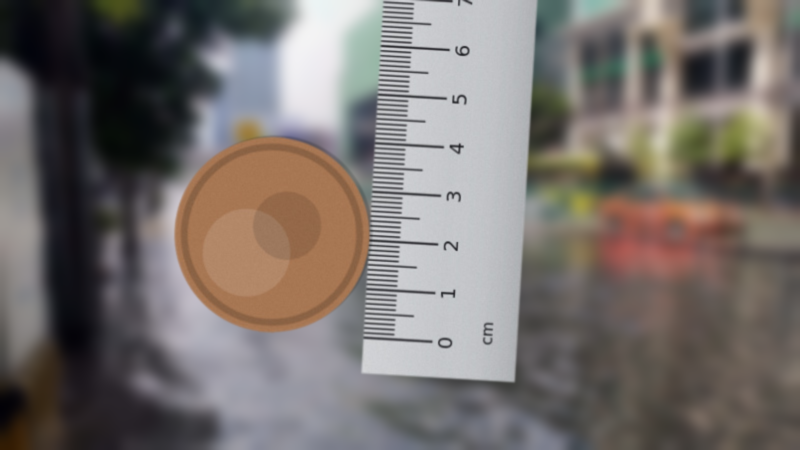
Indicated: 4,cm
